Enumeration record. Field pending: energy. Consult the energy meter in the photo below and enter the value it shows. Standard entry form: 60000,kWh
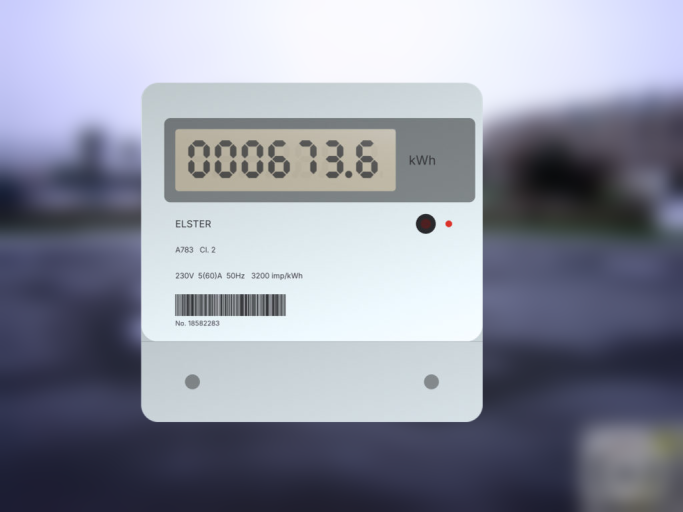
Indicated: 673.6,kWh
